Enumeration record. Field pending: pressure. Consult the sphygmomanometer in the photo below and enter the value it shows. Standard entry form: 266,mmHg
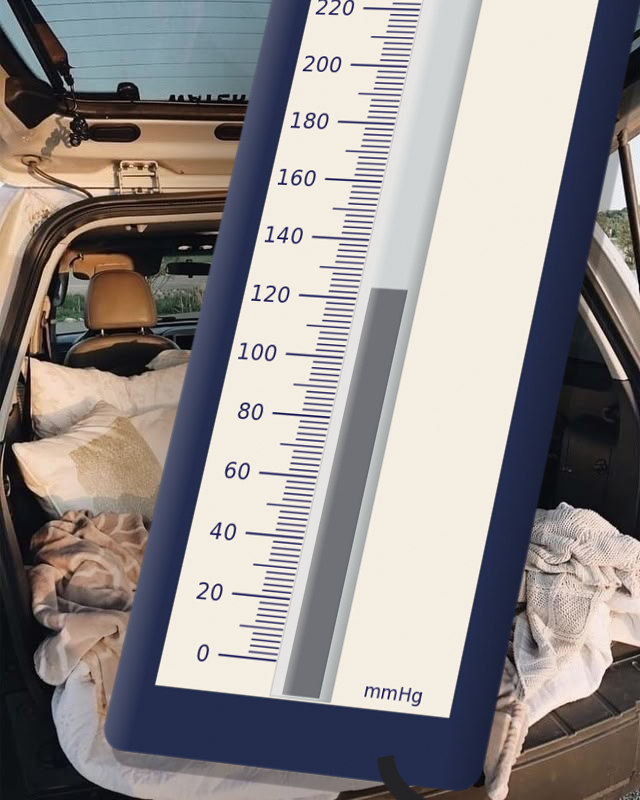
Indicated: 124,mmHg
